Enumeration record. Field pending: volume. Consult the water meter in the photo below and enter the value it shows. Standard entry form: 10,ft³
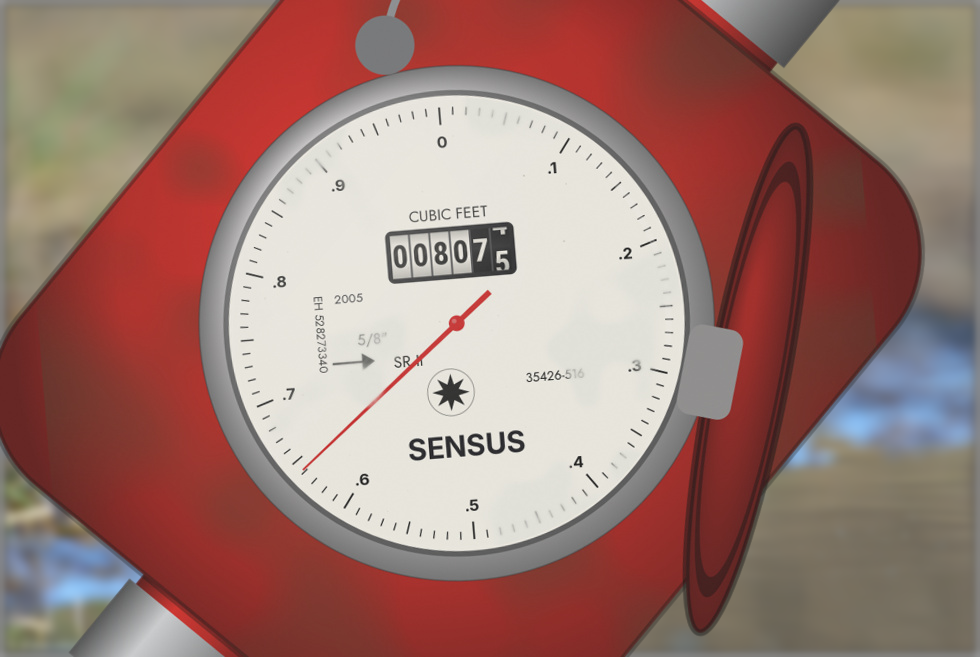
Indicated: 8074.64,ft³
